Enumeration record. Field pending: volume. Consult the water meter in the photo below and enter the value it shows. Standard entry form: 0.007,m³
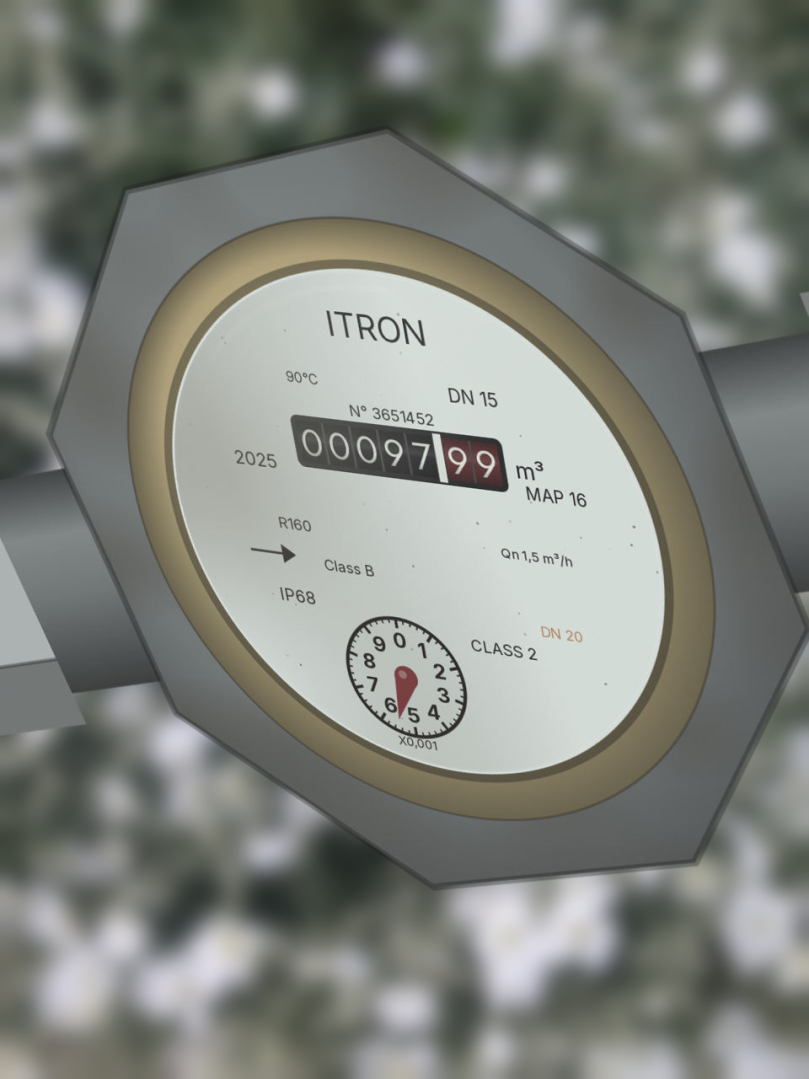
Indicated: 97.995,m³
